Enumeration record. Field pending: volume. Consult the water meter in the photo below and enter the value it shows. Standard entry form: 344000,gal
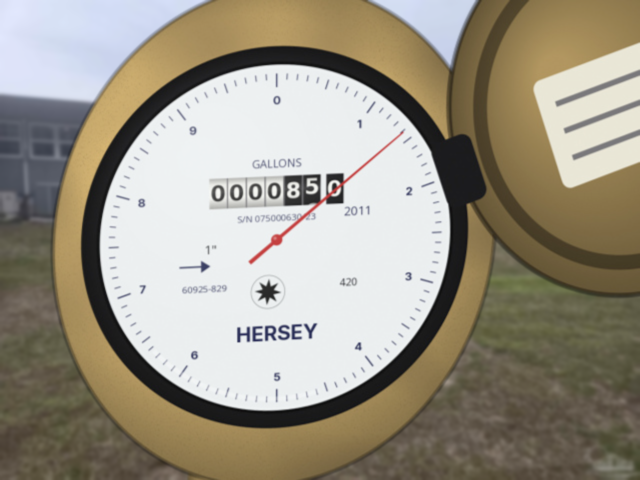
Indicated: 851.4,gal
